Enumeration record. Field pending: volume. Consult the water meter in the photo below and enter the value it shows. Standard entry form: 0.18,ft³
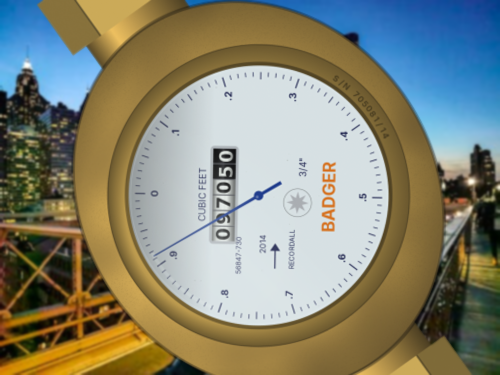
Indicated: 97049.91,ft³
